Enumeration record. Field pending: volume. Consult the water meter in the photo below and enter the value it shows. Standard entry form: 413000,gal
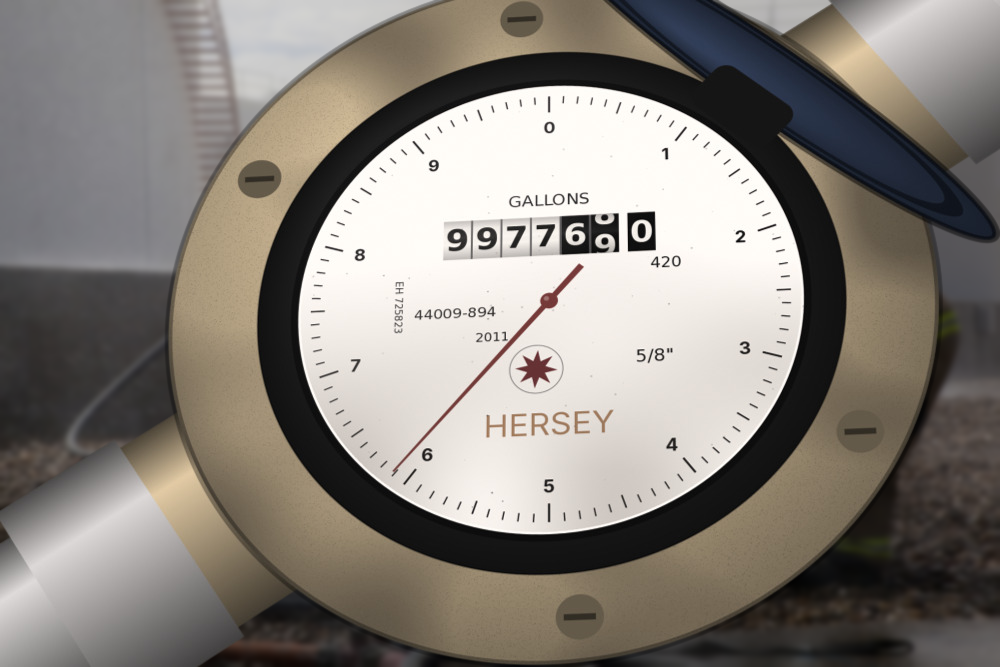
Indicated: 9977686.1,gal
